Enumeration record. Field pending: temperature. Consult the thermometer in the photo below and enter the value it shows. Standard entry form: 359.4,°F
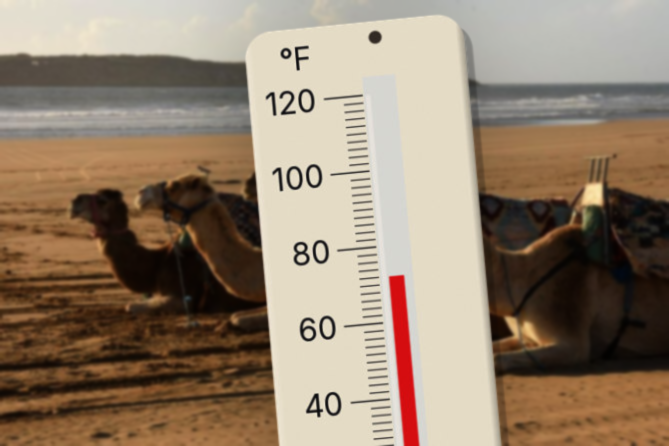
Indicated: 72,°F
